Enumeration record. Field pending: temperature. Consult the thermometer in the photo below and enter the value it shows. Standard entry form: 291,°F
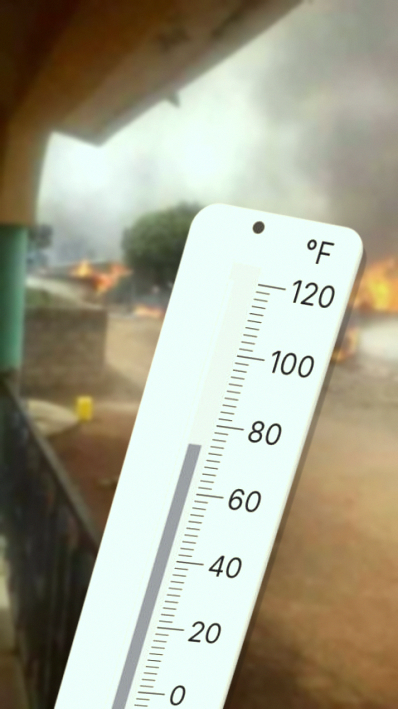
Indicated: 74,°F
